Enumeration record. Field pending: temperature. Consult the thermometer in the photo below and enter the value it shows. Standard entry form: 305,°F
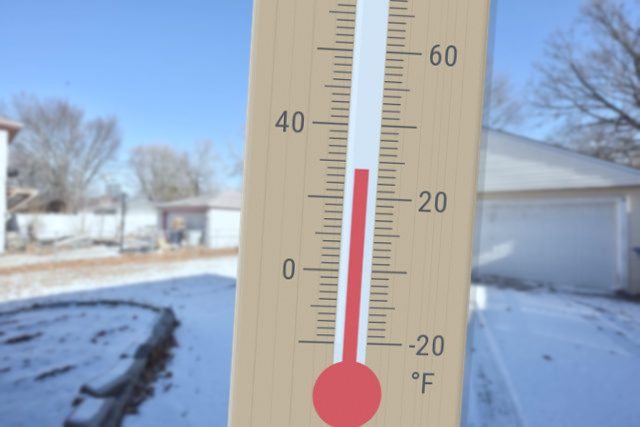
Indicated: 28,°F
